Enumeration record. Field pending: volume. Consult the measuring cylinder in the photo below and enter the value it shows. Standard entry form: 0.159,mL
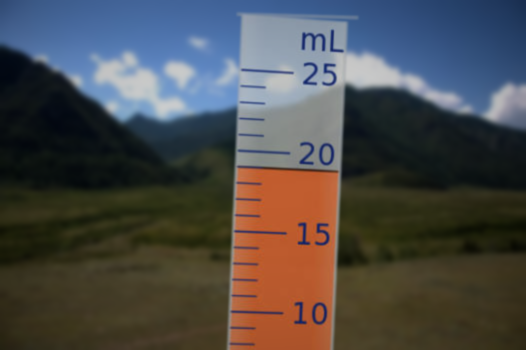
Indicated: 19,mL
